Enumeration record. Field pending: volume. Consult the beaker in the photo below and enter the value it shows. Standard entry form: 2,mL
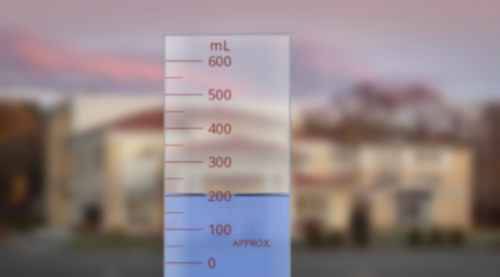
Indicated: 200,mL
